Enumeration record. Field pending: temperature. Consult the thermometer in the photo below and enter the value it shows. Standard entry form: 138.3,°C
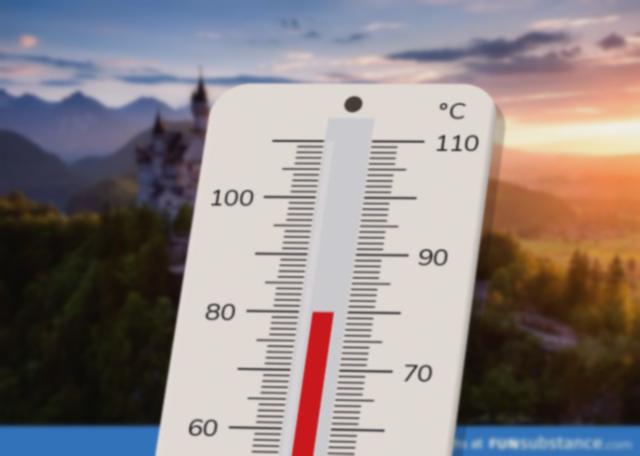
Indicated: 80,°C
